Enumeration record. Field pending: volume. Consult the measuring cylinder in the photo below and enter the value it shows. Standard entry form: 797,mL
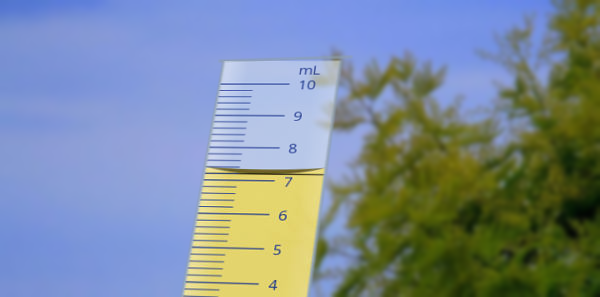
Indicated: 7.2,mL
